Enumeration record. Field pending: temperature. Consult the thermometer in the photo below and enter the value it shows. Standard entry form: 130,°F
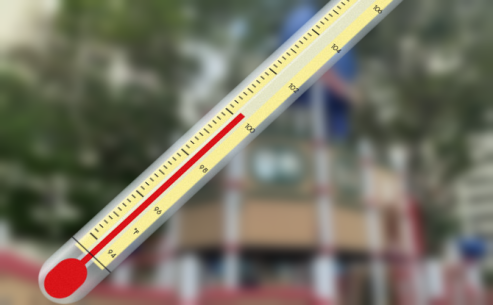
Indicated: 100.2,°F
